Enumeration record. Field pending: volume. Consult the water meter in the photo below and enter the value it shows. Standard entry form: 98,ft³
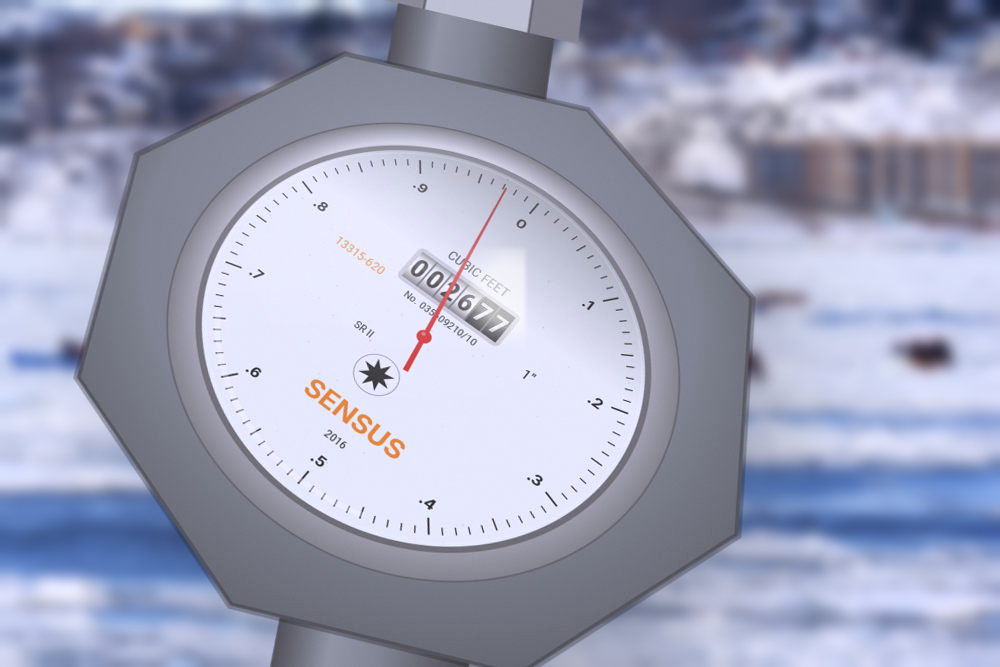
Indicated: 2676.97,ft³
